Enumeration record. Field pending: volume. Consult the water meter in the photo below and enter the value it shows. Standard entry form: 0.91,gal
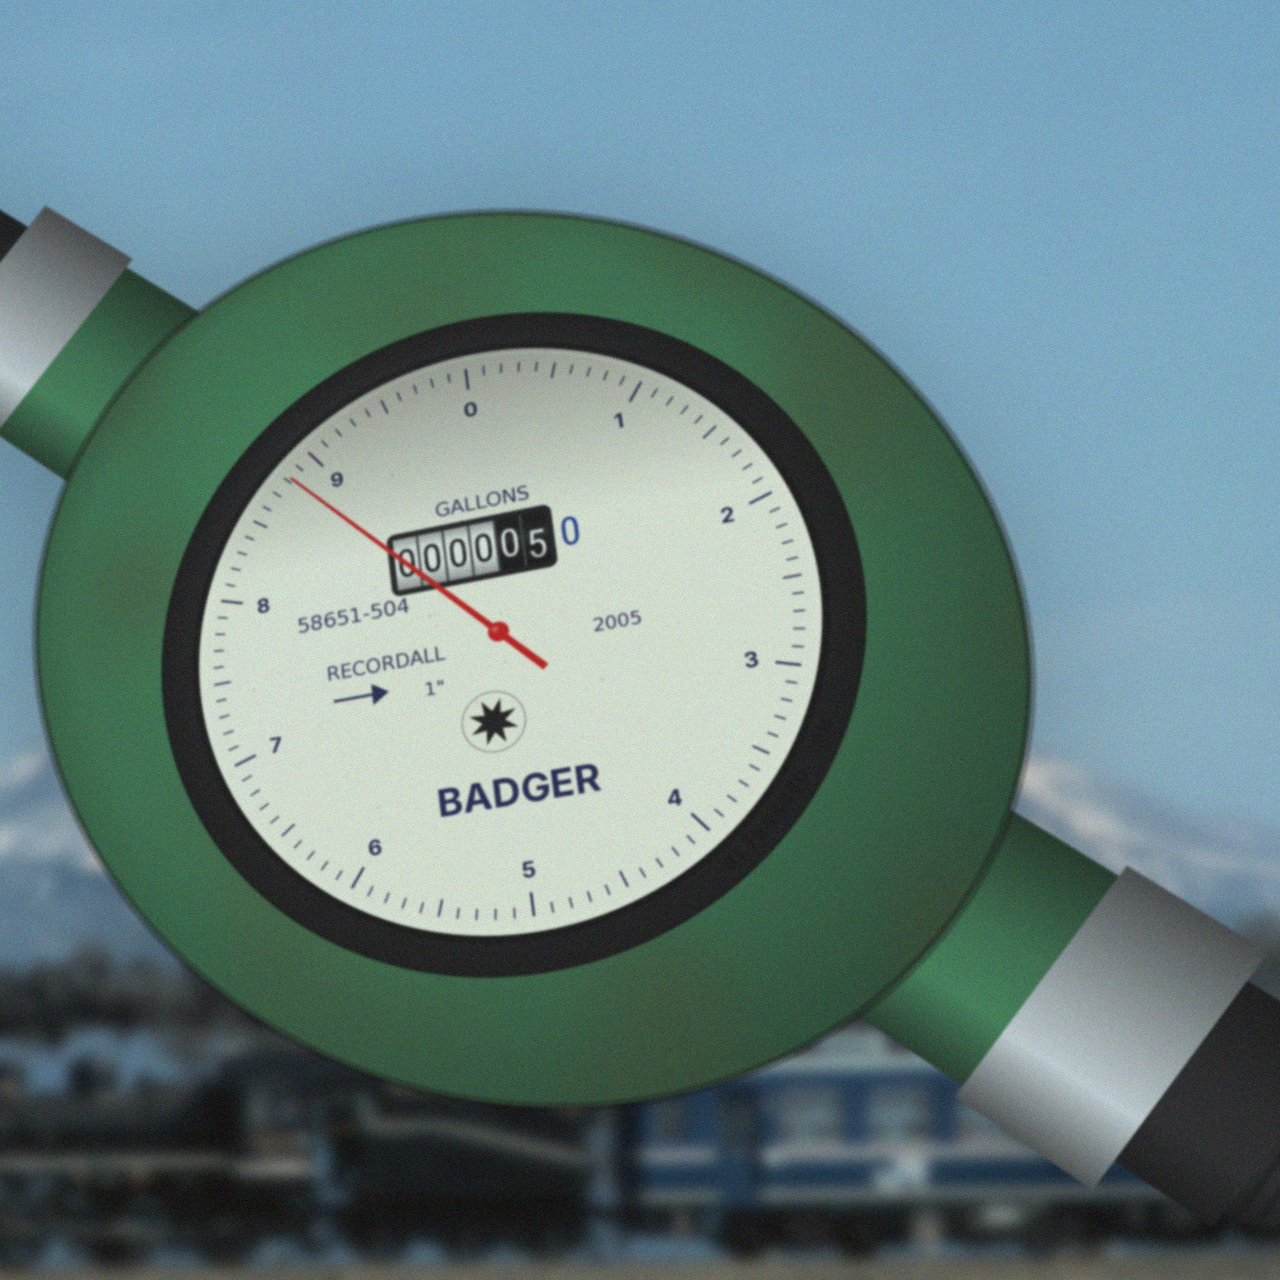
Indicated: 48.8,gal
